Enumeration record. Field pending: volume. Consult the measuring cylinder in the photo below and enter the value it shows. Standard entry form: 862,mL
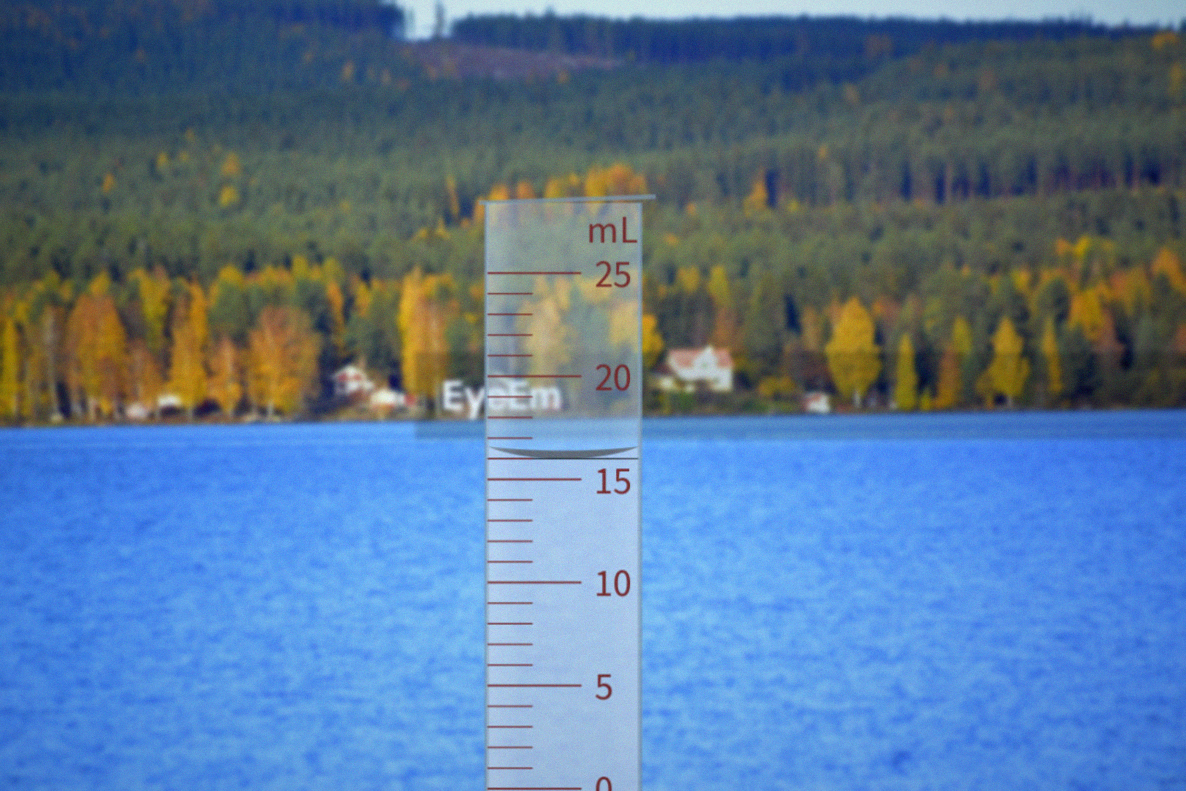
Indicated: 16,mL
